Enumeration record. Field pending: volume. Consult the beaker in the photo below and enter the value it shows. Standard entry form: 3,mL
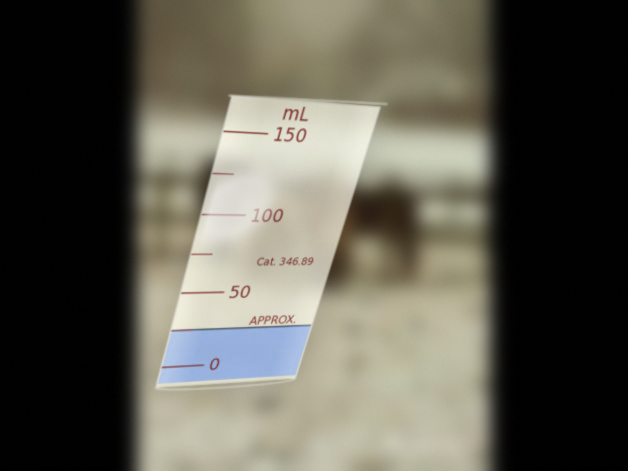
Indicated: 25,mL
